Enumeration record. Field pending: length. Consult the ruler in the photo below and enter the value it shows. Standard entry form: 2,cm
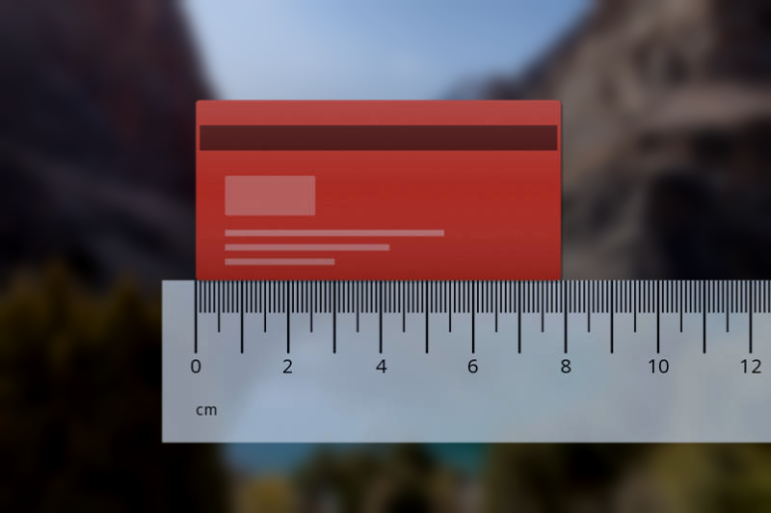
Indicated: 7.9,cm
